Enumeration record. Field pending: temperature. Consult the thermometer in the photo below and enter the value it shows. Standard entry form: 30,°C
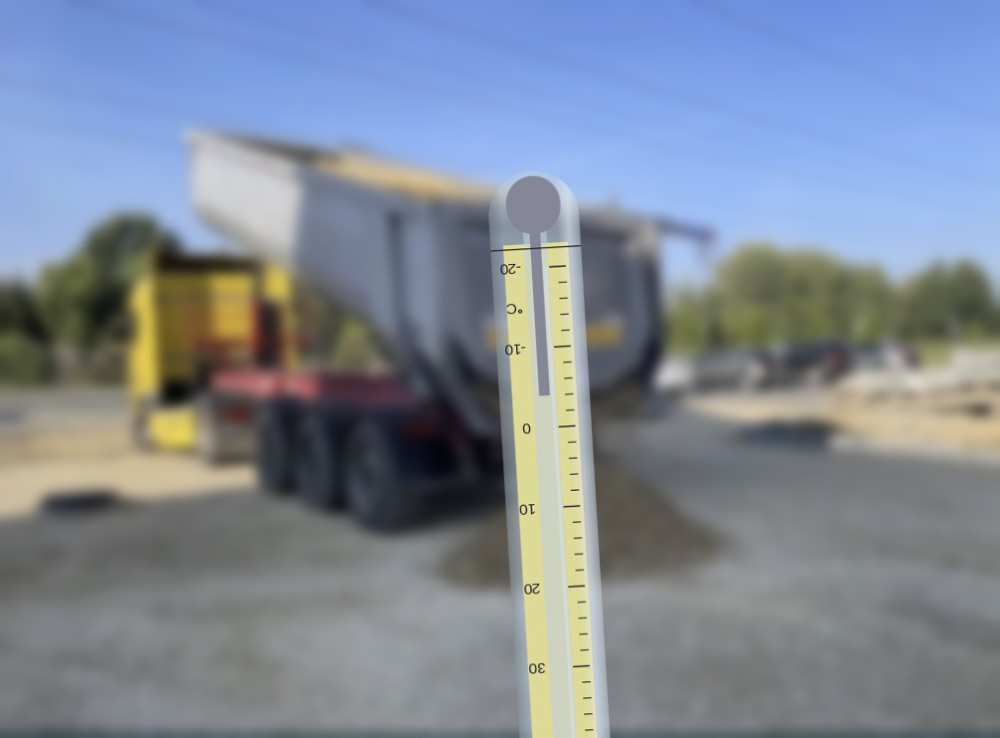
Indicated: -4,°C
